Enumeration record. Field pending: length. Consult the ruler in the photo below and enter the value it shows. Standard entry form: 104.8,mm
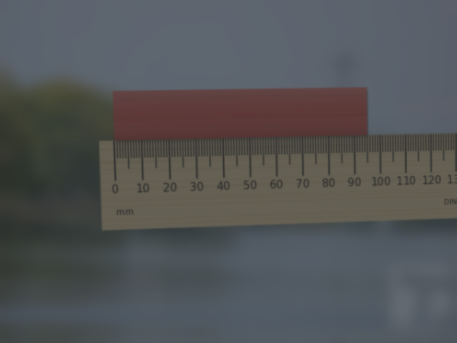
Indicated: 95,mm
